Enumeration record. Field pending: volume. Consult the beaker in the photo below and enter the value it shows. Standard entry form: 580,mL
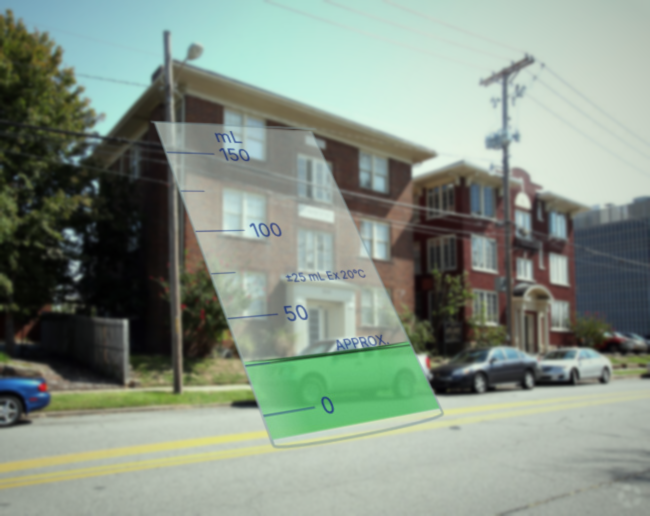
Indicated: 25,mL
